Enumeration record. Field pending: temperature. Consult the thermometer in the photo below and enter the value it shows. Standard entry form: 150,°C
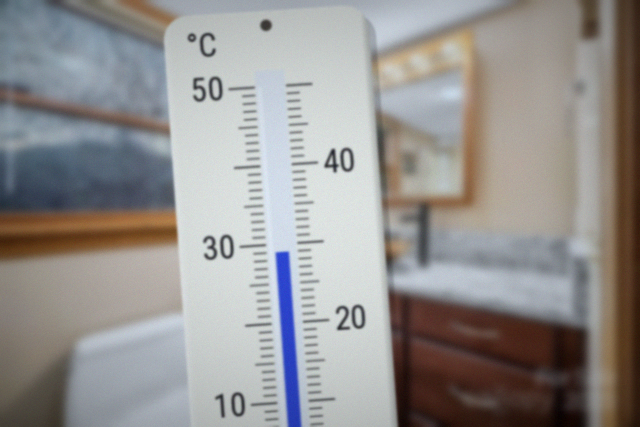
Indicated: 29,°C
